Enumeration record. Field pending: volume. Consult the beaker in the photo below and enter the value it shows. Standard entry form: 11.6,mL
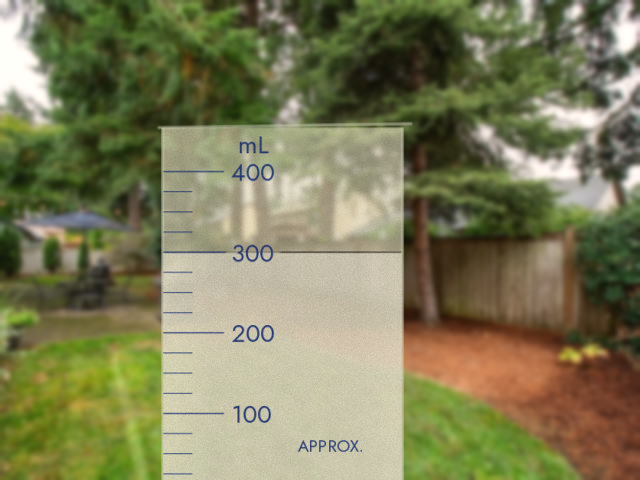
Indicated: 300,mL
